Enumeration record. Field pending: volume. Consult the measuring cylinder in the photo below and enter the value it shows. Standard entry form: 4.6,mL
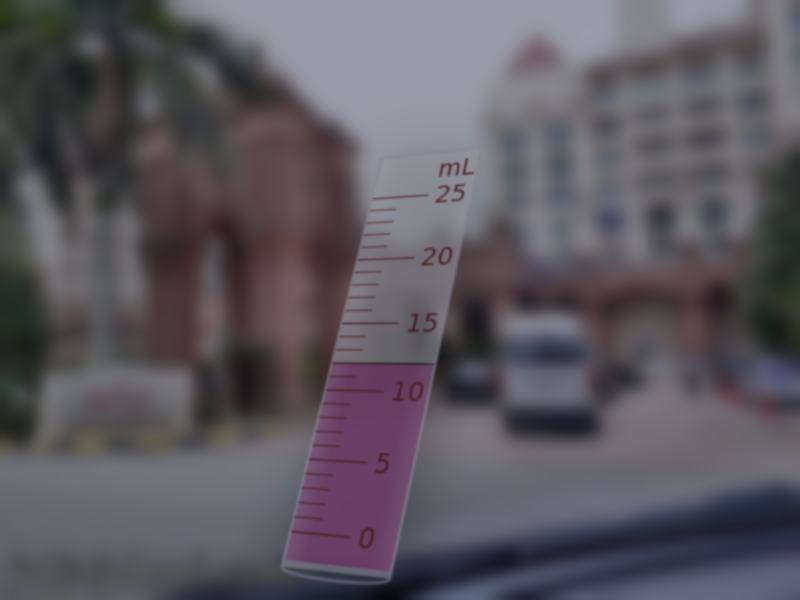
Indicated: 12,mL
